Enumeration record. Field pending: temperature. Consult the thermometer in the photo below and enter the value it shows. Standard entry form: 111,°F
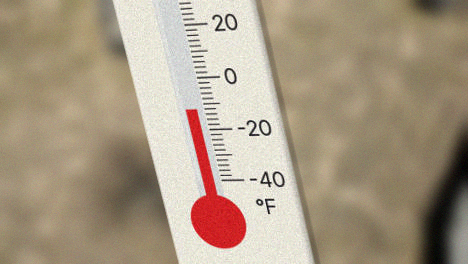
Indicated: -12,°F
